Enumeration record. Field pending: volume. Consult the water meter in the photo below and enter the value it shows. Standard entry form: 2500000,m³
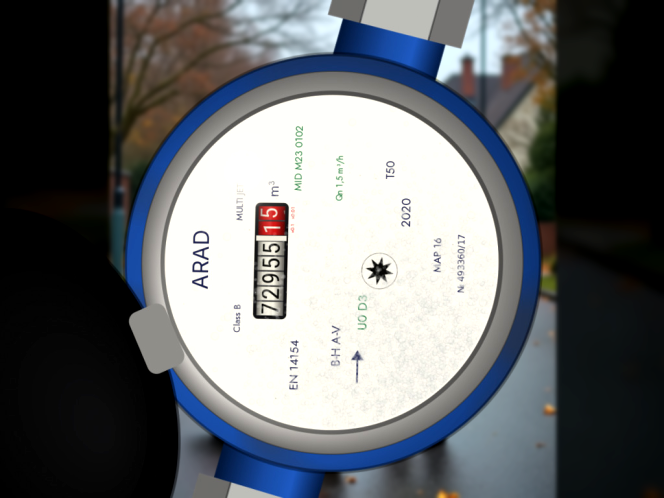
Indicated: 72955.15,m³
